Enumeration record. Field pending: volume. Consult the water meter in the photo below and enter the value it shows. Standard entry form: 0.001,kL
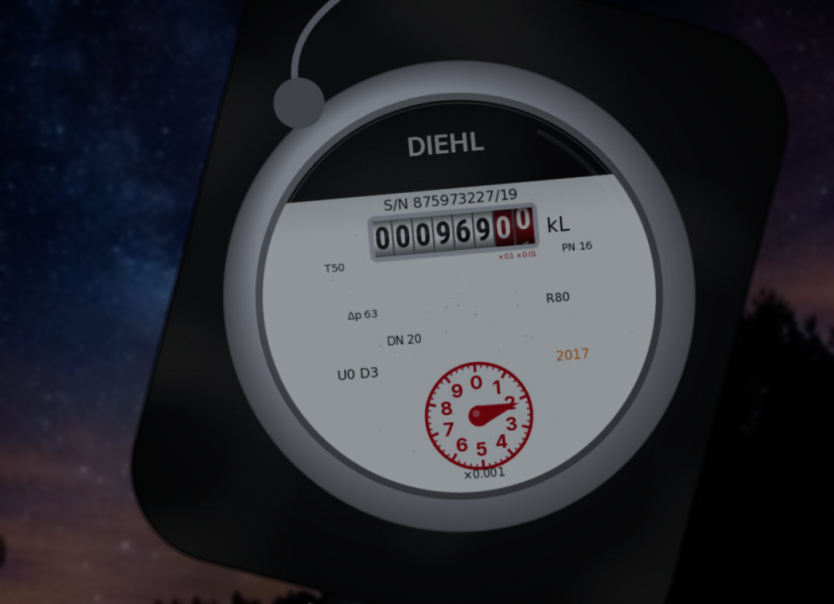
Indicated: 969.002,kL
